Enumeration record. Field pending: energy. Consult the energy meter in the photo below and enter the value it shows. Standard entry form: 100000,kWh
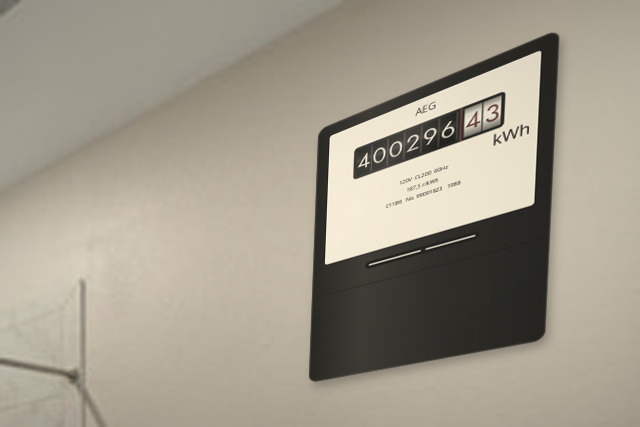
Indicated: 400296.43,kWh
